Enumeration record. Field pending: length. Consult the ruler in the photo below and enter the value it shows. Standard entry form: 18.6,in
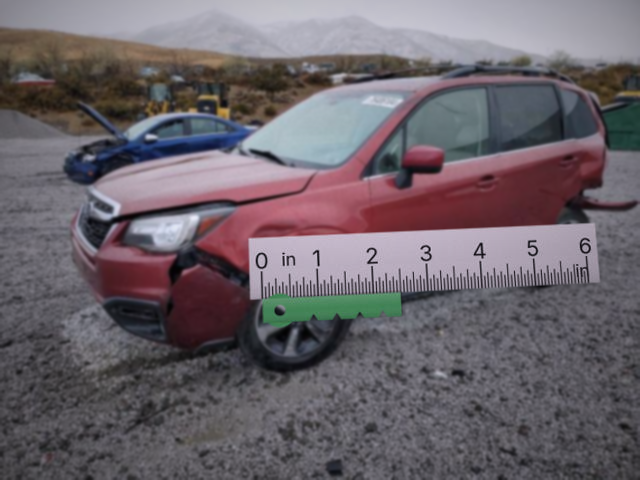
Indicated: 2.5,in
